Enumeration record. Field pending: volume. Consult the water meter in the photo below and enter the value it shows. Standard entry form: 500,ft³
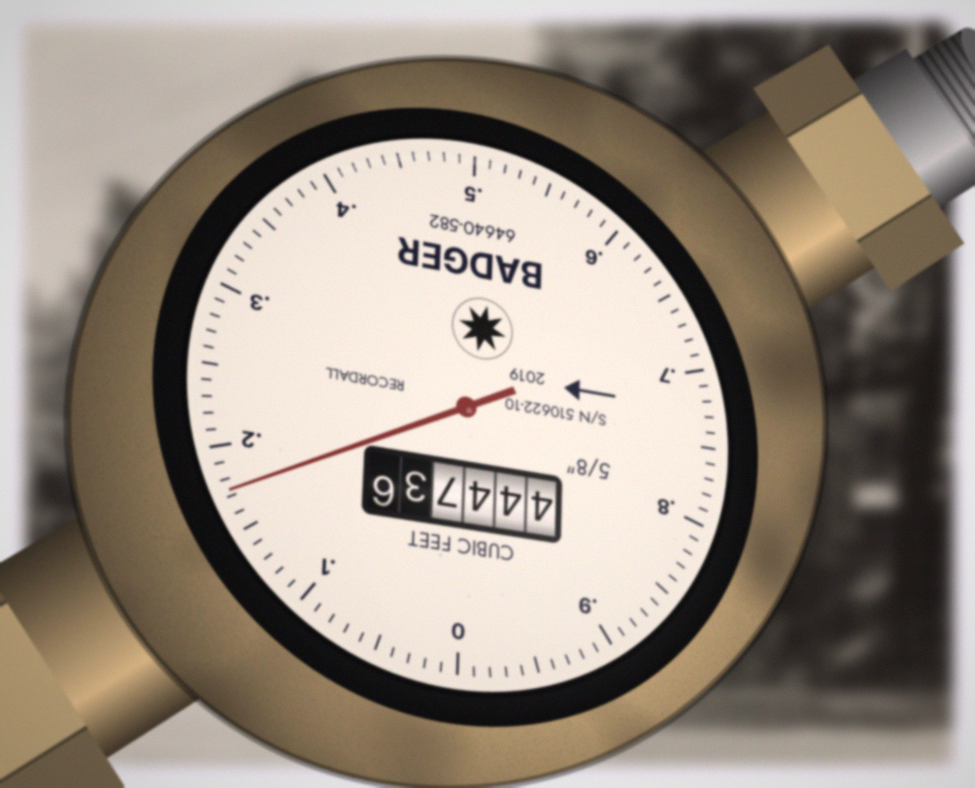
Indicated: 444736.17,ft³
